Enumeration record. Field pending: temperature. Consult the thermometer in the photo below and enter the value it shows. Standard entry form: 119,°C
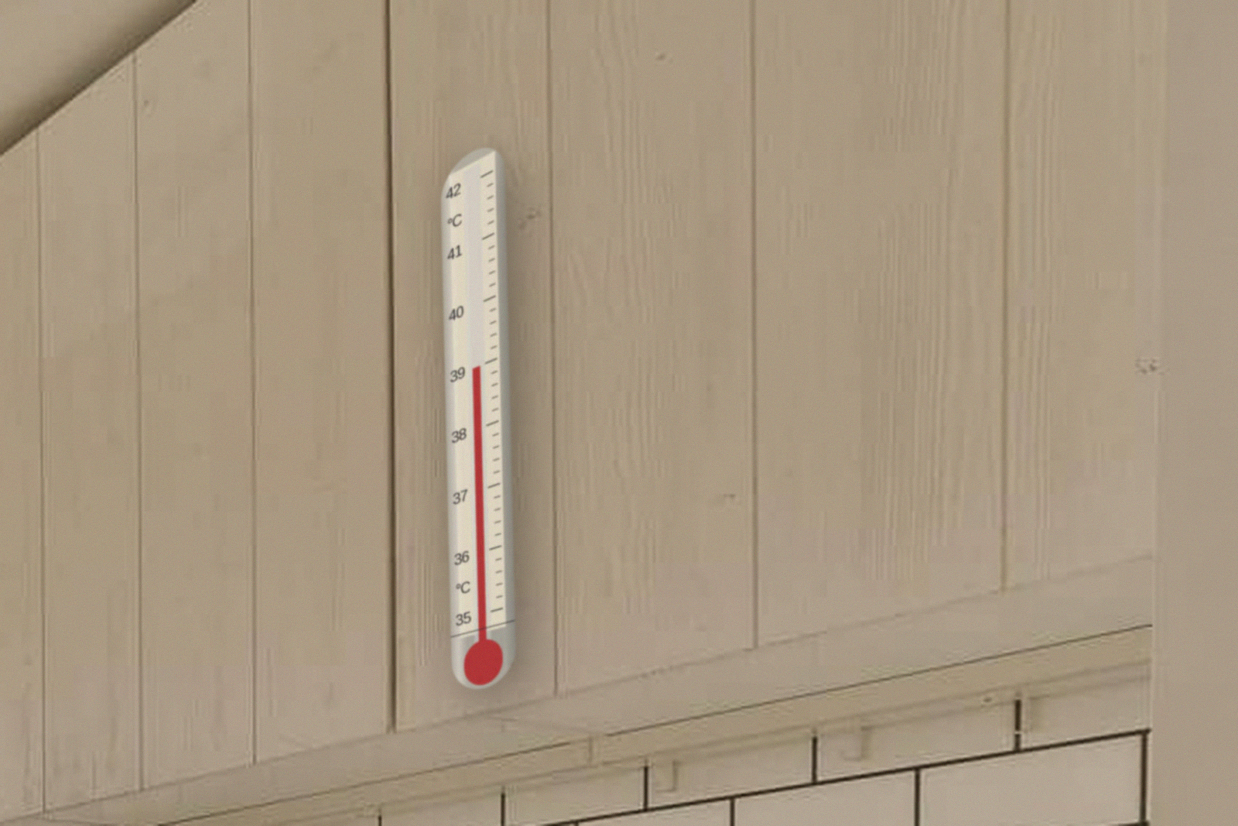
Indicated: 39,°C
